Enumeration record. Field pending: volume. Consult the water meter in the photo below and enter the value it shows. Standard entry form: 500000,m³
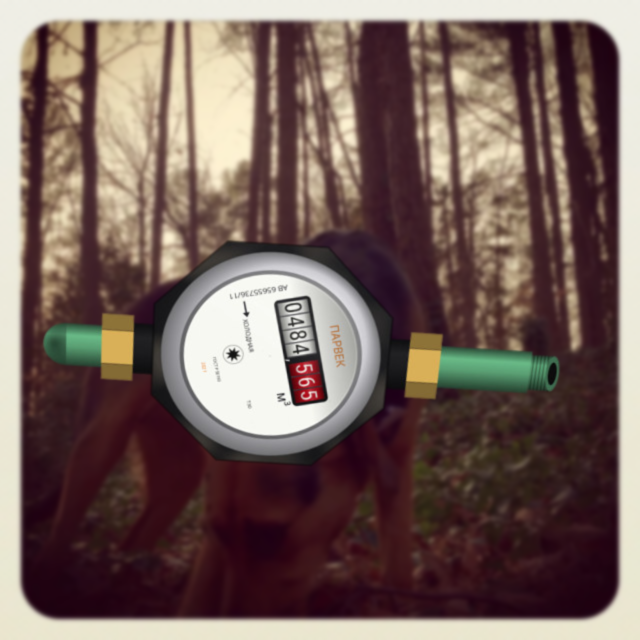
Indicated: 484.565,m³
